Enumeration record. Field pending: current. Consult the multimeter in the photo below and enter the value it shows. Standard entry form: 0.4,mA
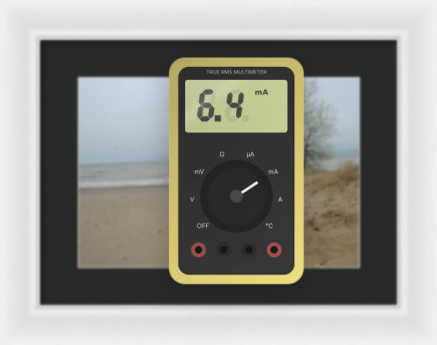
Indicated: 6.4,mA
